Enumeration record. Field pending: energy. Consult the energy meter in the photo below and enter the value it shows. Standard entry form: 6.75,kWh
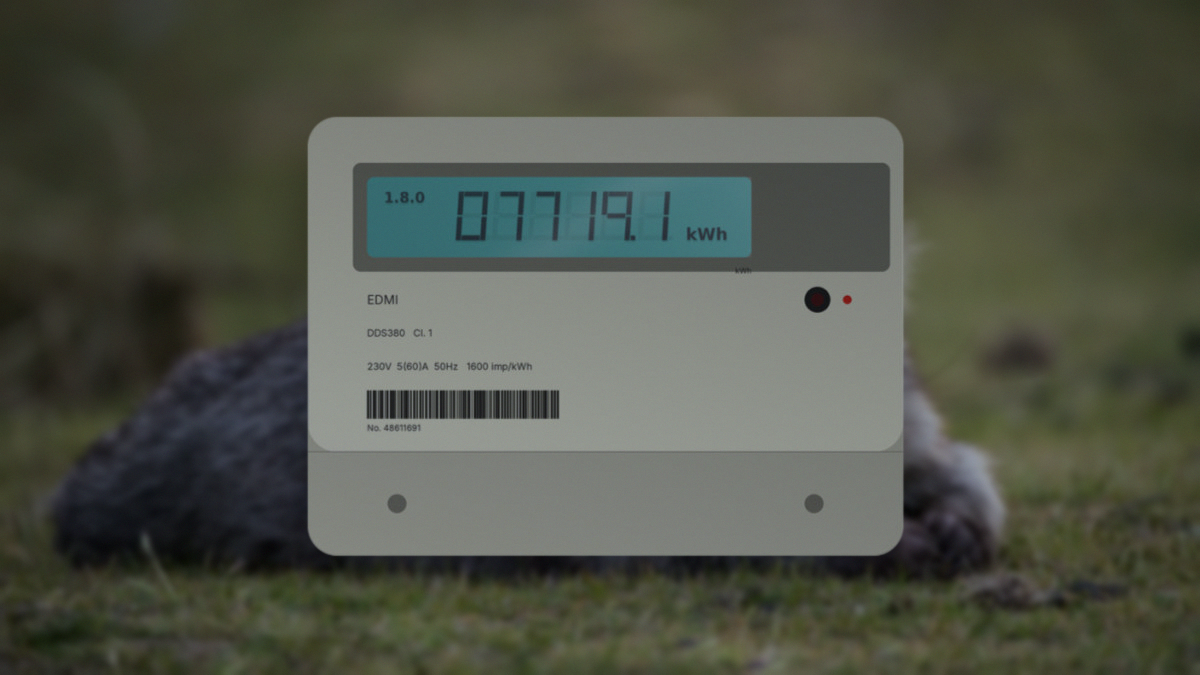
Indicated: 7719.1,kWh
